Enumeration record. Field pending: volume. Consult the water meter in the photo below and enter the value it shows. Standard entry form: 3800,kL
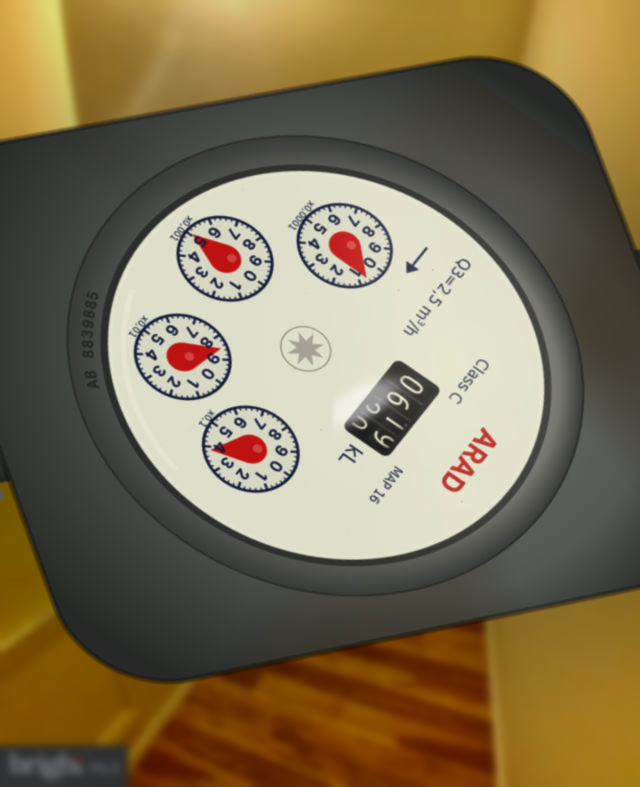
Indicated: 619.3850,kL
